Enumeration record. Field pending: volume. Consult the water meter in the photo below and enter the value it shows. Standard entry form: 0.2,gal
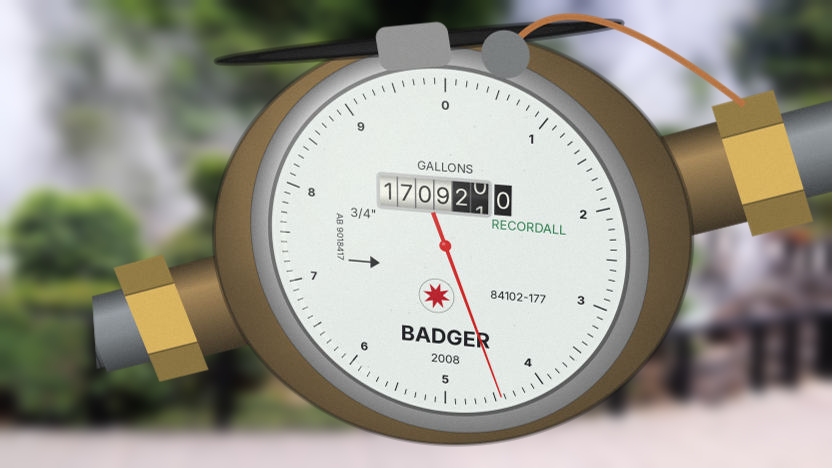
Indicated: 1709204.4,gal
